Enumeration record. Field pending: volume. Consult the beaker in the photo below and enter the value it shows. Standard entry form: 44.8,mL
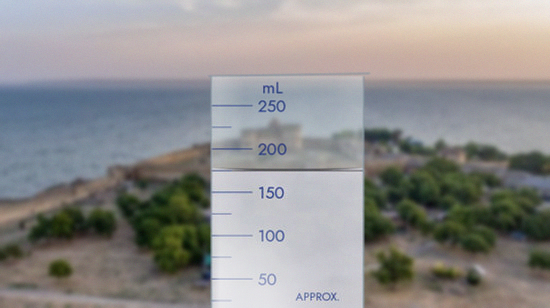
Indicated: 175,mL
